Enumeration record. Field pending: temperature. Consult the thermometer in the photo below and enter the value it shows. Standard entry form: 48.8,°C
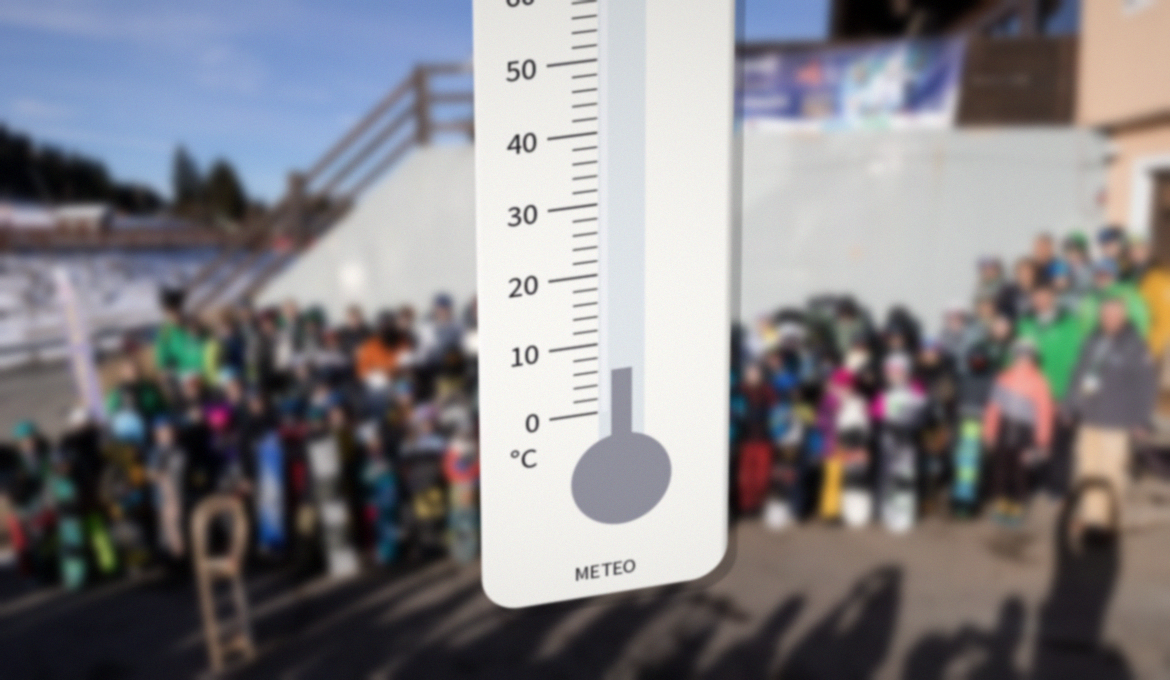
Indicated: 6,°C
